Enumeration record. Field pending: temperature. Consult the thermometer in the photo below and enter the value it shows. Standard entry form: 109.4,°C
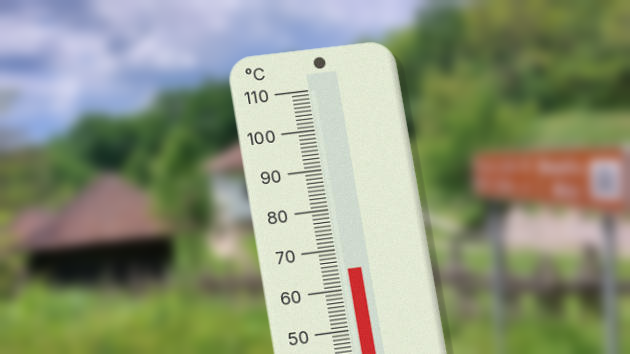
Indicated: 65,°C
